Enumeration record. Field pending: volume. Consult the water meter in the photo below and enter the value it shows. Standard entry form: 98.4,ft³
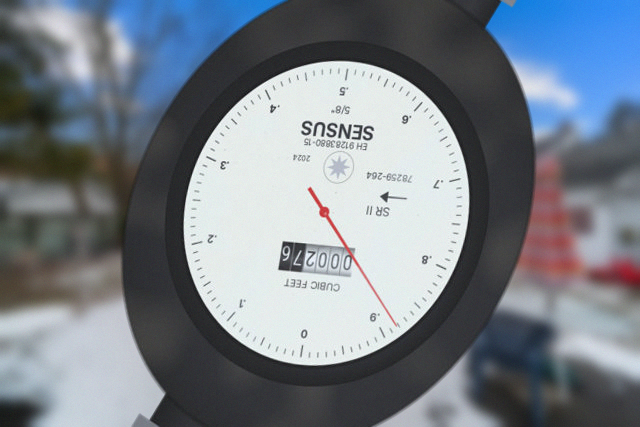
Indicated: 275.88,ft³
